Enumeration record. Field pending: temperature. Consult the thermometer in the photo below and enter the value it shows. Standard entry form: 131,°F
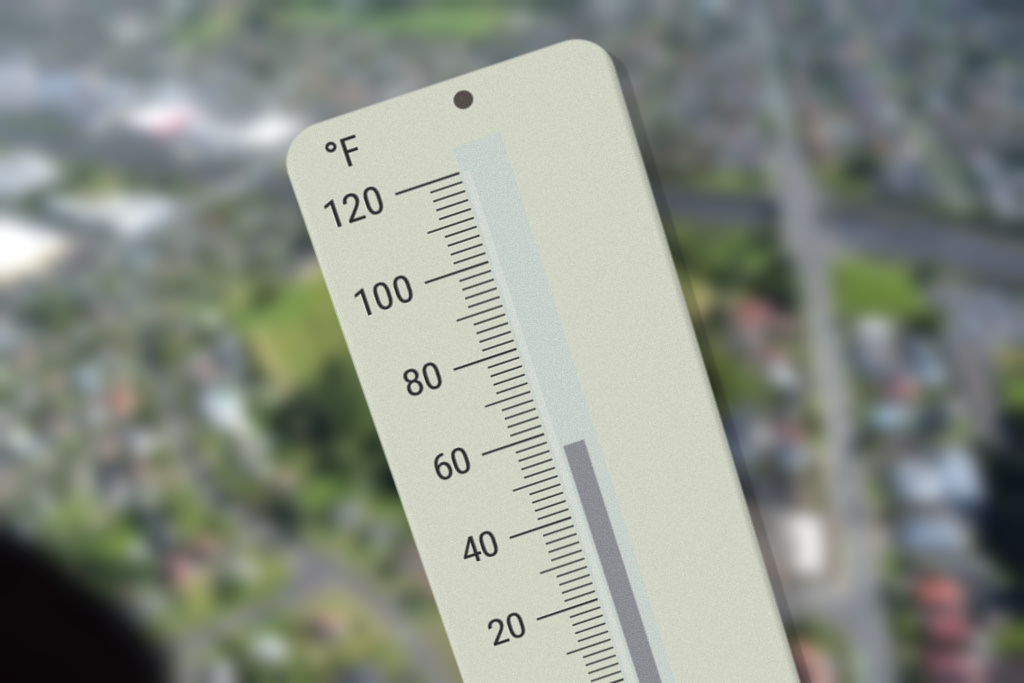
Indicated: 56,°F
